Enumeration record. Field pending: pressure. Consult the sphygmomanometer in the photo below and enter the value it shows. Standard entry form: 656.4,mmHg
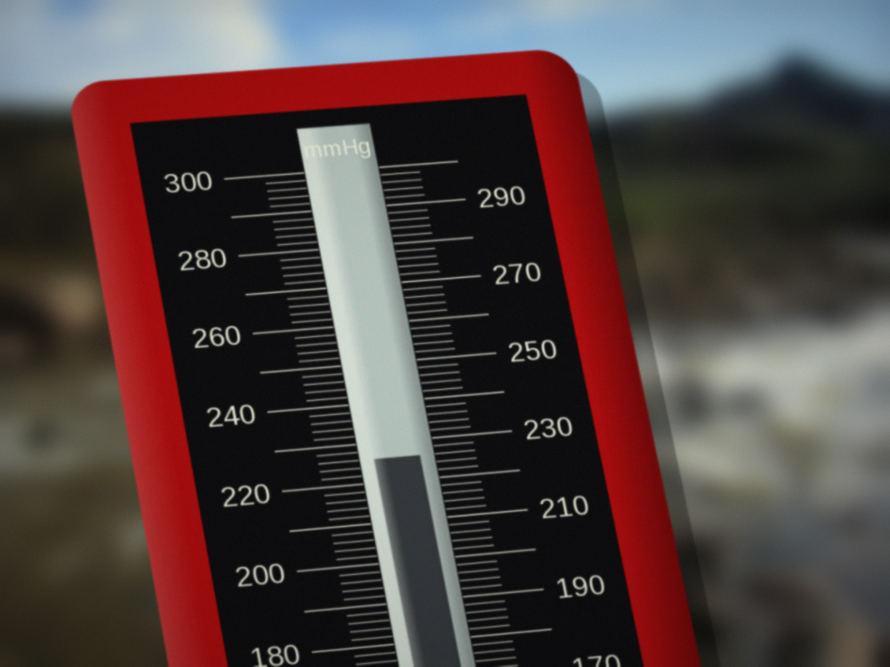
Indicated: 226,mmHg
